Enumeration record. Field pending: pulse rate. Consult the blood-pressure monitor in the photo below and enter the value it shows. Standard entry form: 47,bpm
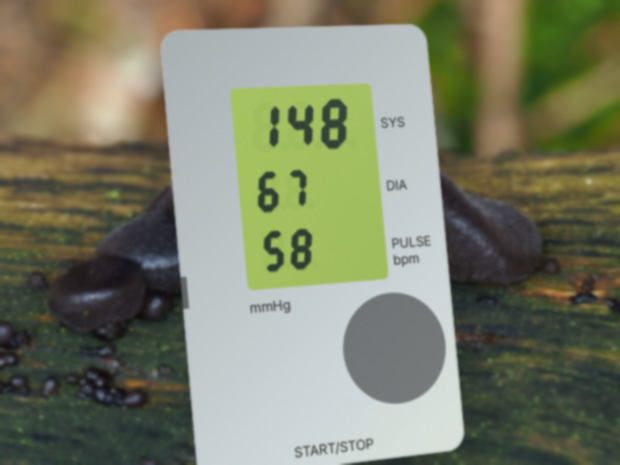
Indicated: 58,bpm
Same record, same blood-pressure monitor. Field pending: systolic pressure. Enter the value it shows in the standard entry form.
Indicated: 148,mmHg
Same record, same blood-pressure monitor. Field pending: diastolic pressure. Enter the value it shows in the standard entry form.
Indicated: 67,mmHg
